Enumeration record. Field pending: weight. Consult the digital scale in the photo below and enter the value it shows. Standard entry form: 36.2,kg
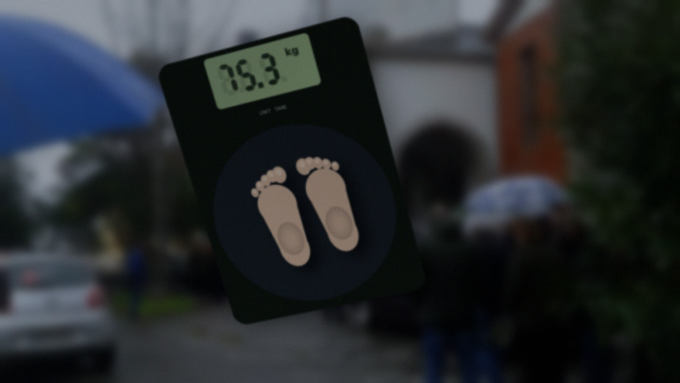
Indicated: 75.3,kg
